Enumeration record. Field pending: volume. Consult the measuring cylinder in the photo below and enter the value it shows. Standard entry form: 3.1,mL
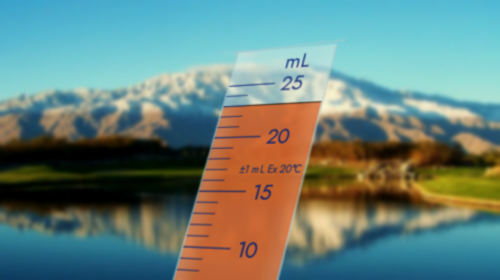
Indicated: 23,mL
